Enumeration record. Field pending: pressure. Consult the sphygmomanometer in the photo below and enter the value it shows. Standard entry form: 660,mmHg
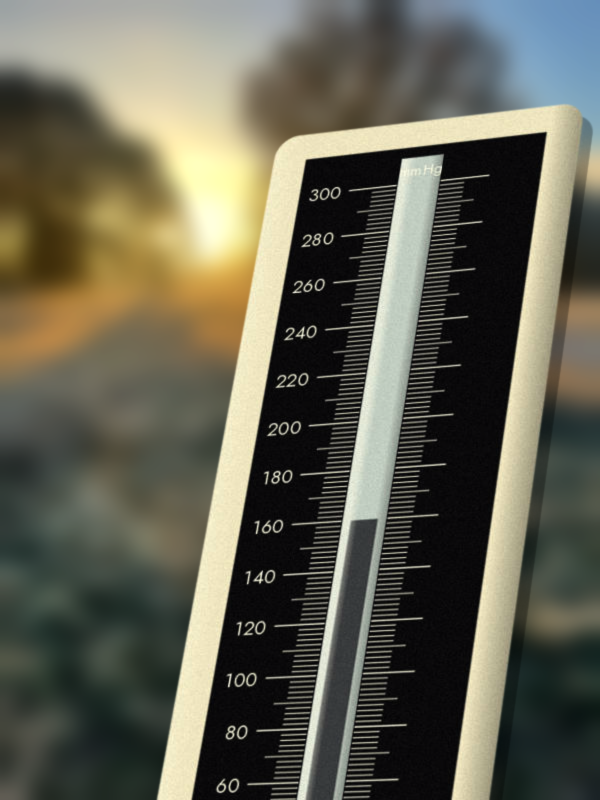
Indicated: 160,mmHg
